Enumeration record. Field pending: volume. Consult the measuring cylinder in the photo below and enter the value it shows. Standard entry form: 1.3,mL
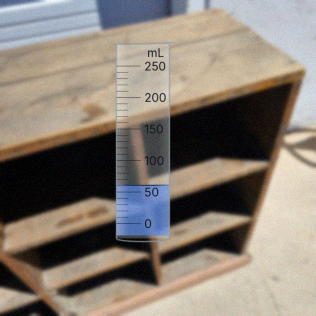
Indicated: 60,mL
